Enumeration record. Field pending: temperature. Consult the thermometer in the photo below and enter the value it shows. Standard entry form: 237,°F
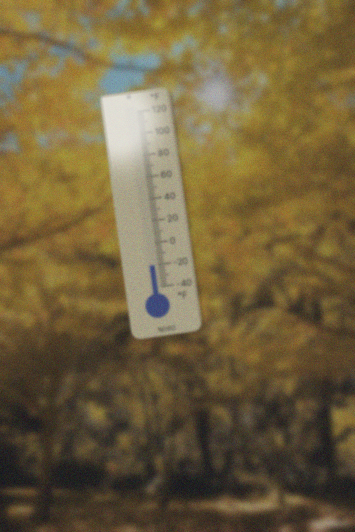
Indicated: -20,°F
